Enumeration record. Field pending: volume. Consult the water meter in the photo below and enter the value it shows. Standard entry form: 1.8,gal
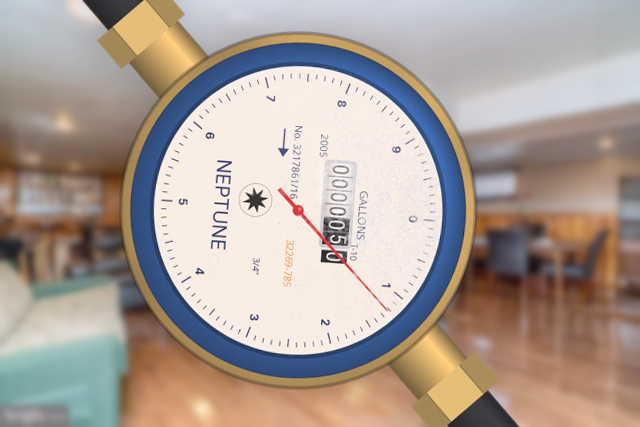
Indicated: 51.2,gal
